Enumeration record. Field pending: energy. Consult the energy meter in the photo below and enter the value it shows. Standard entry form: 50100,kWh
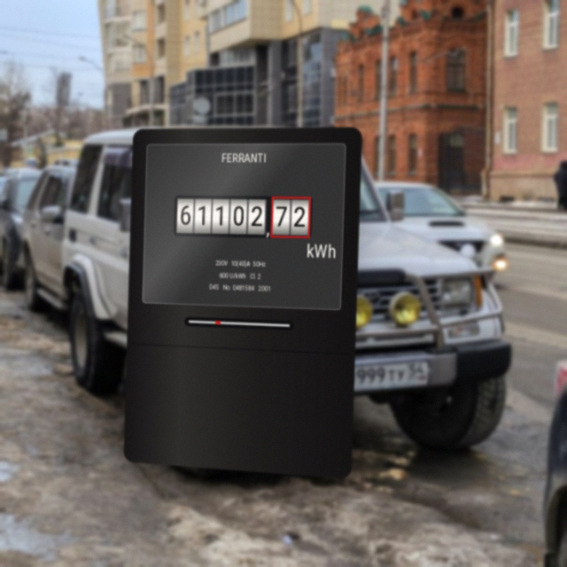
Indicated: 61102.72,kWh
